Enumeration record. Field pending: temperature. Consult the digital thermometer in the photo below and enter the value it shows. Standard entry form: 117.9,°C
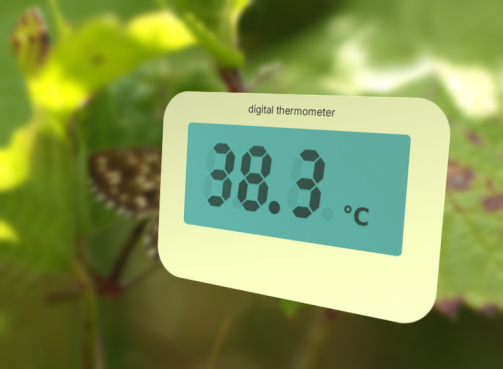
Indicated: 38.3,°C
